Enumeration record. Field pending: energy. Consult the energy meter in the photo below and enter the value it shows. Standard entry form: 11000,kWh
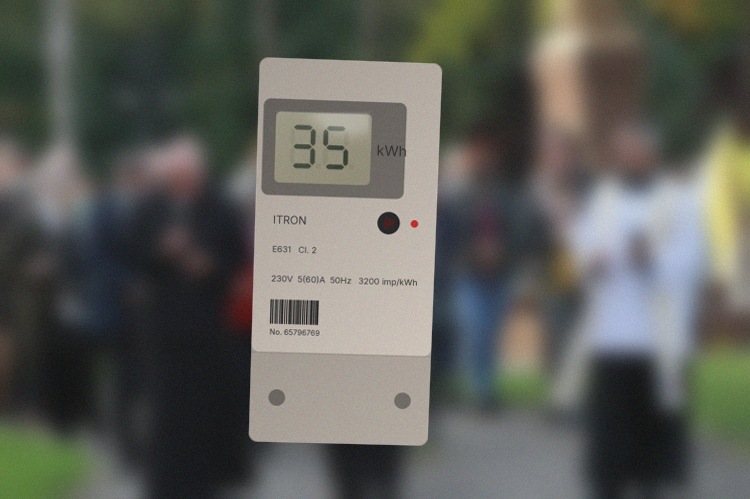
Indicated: 35,kWh
